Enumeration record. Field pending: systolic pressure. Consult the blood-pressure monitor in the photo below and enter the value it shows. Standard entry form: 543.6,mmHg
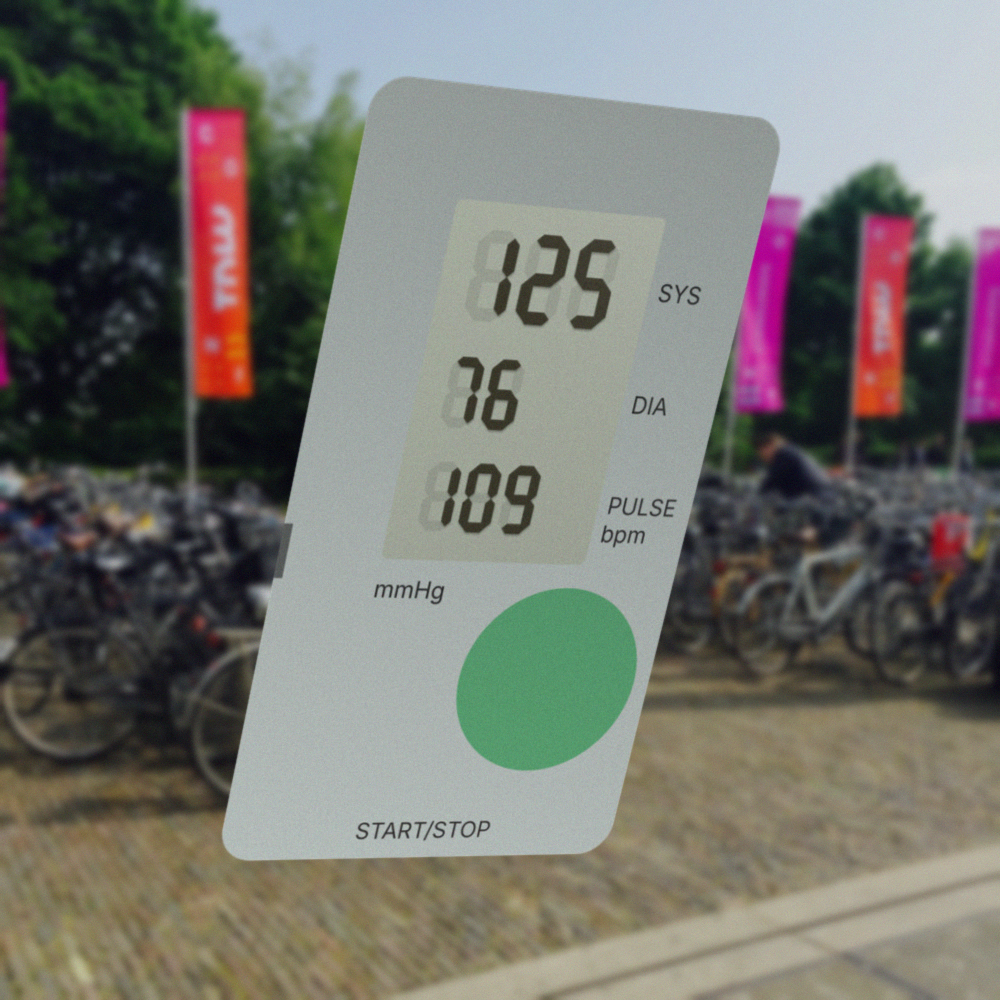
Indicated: 125,mmHg
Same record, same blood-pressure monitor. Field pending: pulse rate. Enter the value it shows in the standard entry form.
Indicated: 109,bpm
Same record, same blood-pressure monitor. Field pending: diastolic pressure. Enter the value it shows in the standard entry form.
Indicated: 76,mmHg
